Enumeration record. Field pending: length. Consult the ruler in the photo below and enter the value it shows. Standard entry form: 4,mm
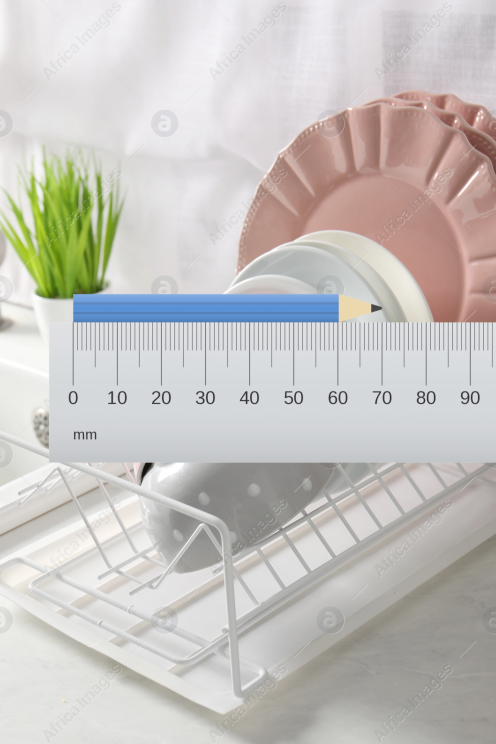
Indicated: 70,mm
